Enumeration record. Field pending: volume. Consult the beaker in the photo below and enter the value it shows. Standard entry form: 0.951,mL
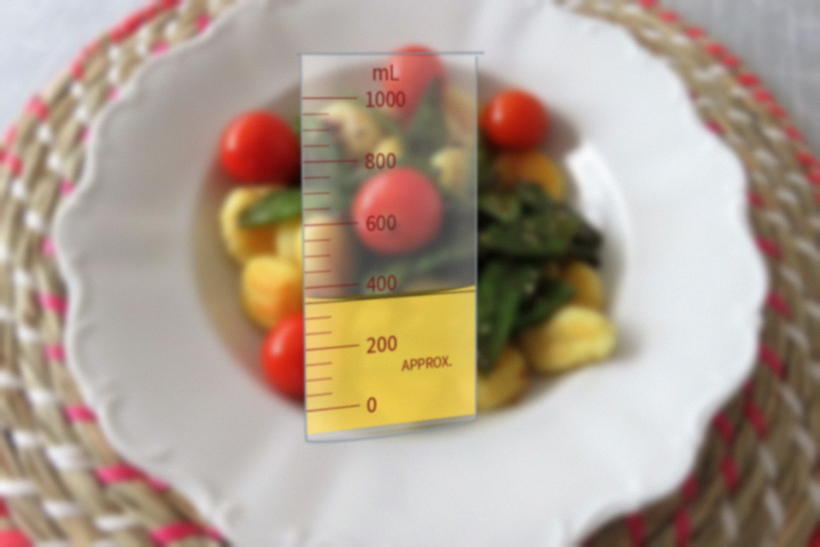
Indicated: 350,mL
